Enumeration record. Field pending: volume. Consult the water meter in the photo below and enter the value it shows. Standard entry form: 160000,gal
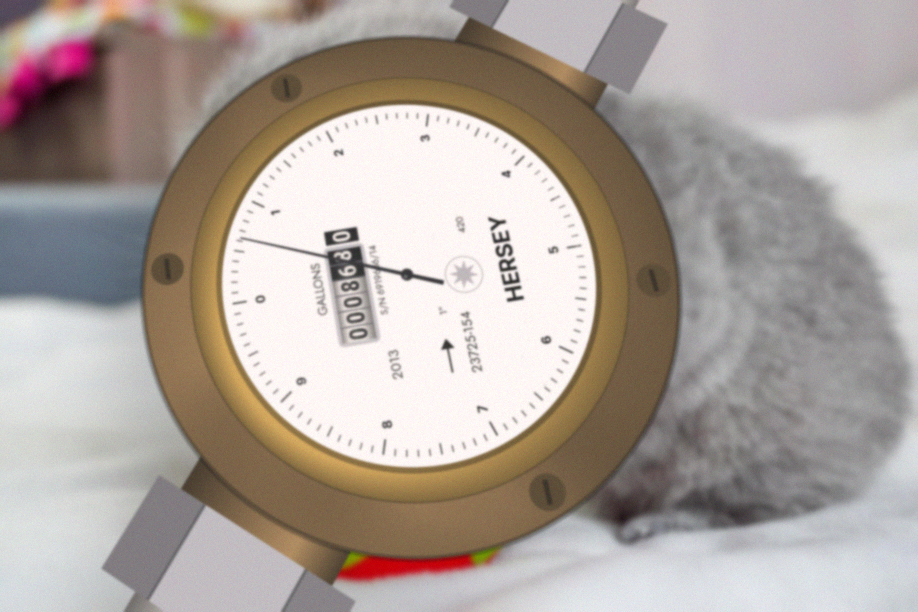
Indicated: 8680.6,gal
